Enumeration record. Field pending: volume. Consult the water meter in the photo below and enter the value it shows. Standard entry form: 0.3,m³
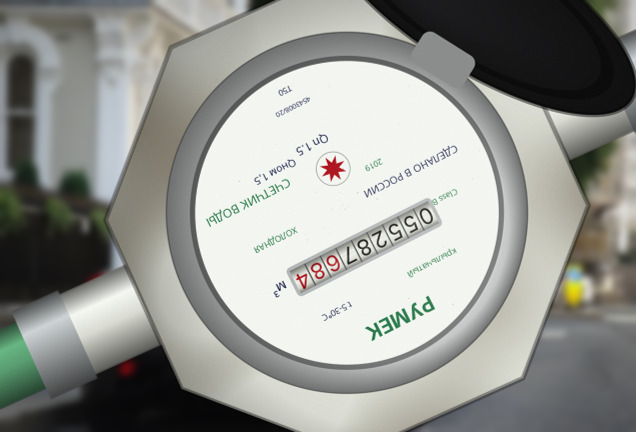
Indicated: 55287.684,m³
